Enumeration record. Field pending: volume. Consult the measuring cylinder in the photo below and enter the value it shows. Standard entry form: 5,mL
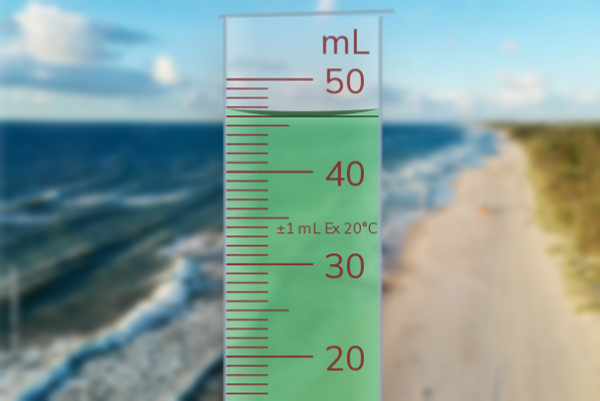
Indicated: 46,mL
